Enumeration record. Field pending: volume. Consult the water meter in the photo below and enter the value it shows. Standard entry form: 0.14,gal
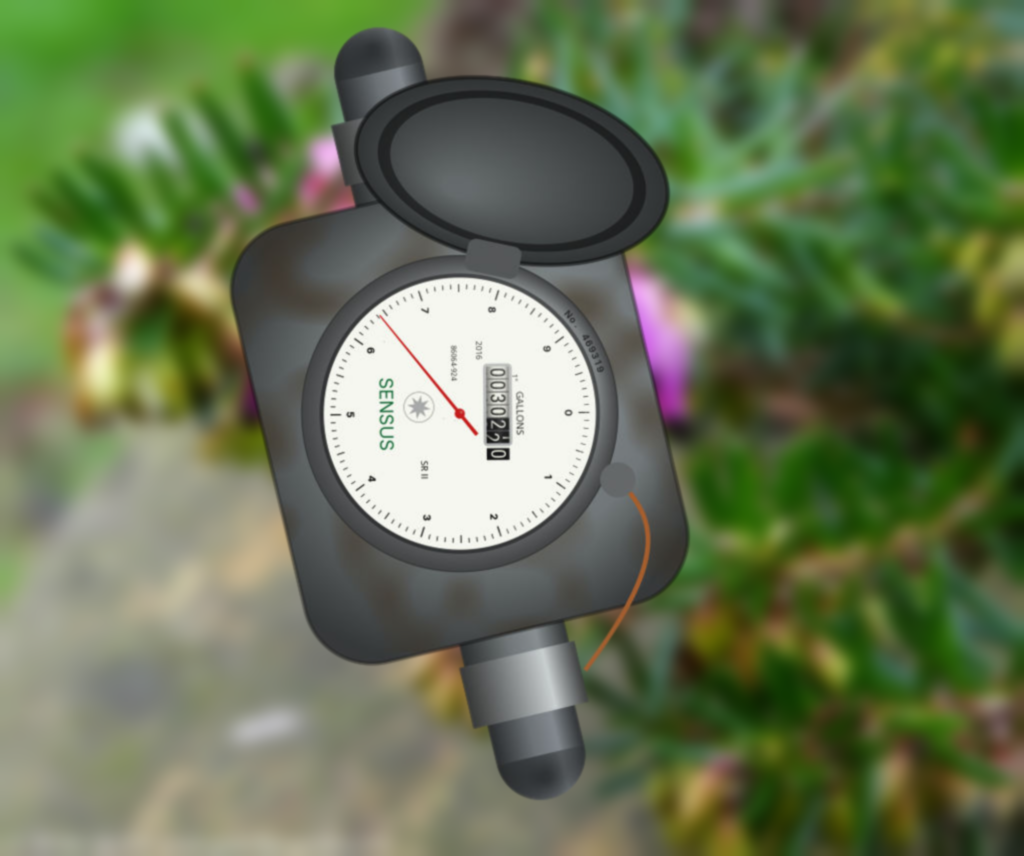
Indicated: 30216.4,gal
